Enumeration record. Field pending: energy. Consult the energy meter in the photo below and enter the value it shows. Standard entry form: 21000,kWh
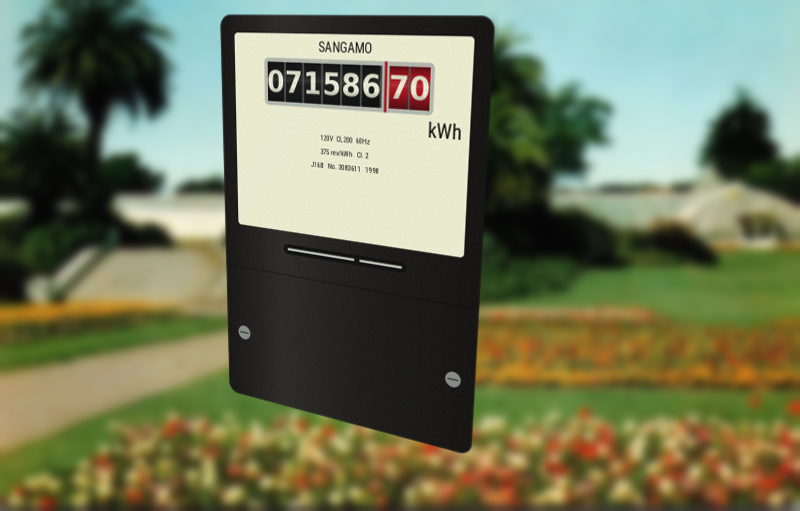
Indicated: 71586.70,kWh
